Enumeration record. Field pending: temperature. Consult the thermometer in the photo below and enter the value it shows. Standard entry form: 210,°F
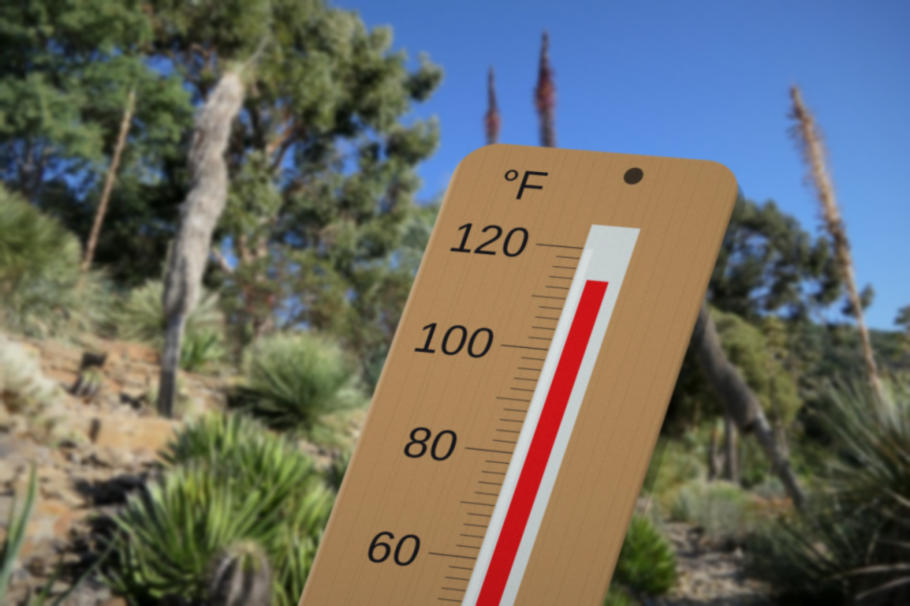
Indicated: 114,°F
